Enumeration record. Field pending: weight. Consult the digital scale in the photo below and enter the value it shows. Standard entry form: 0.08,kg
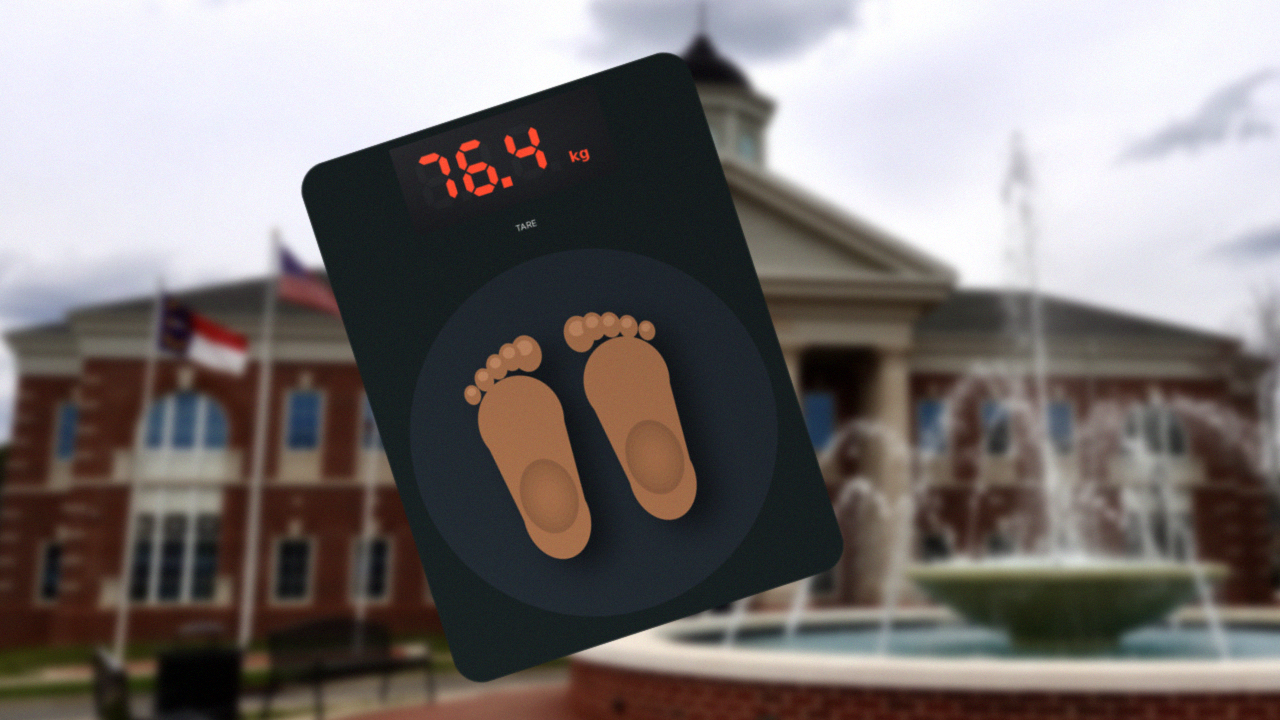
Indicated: 76.4,kg
